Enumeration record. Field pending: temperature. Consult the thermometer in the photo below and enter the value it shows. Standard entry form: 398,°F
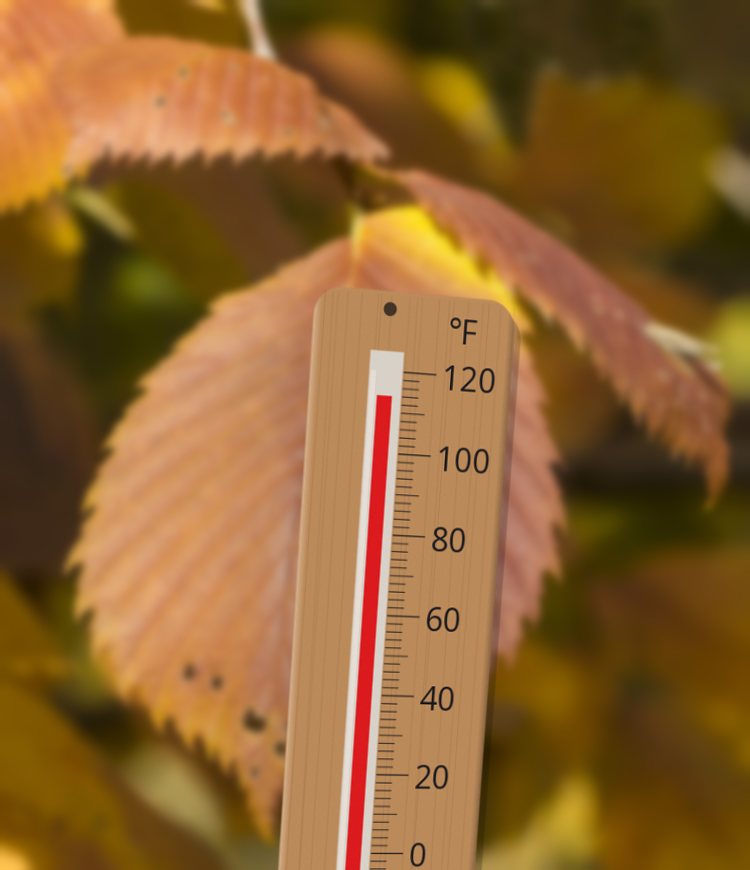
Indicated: 114,°F
